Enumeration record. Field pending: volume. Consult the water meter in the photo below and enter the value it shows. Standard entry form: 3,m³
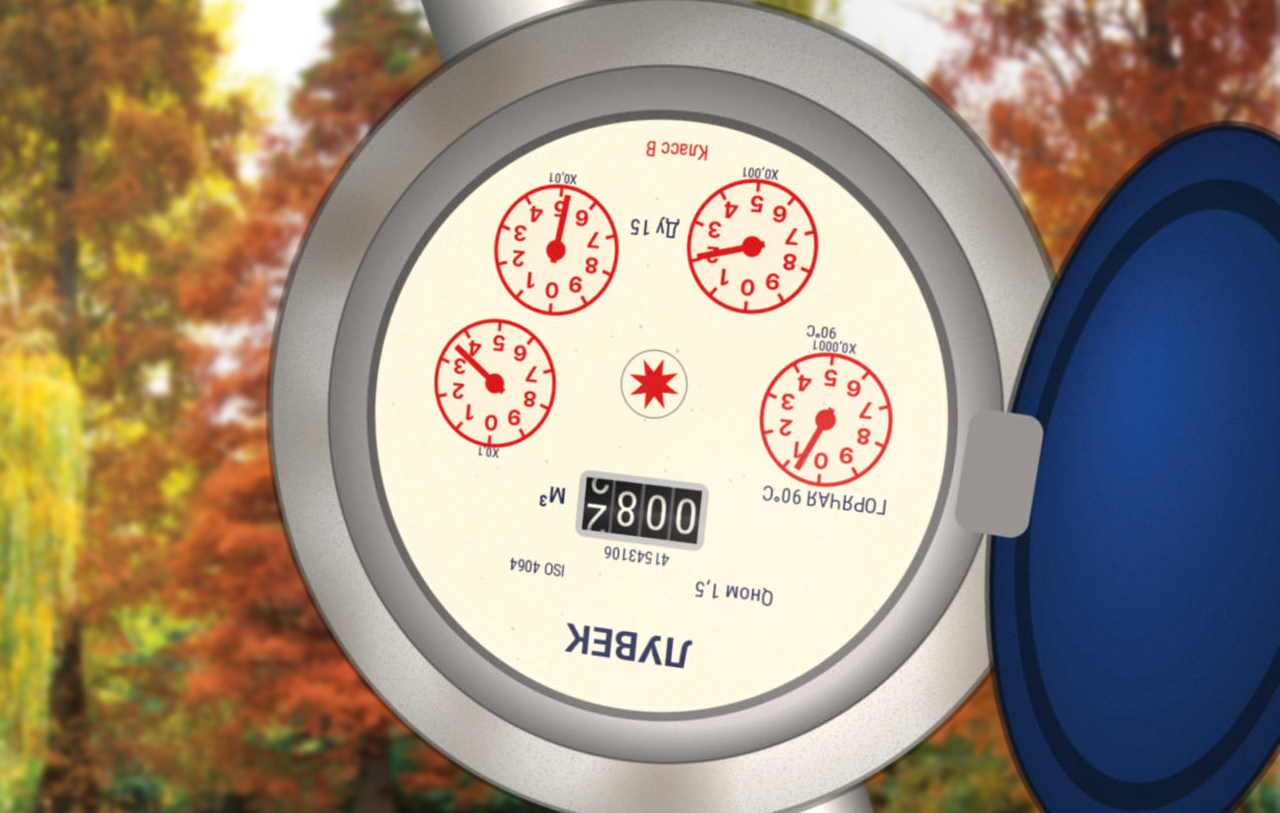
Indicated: 82.3520,m³
